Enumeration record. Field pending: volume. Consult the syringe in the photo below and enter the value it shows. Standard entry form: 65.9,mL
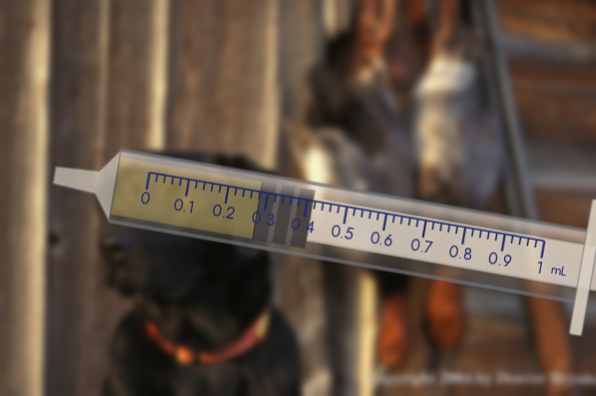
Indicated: 0.28,mL
